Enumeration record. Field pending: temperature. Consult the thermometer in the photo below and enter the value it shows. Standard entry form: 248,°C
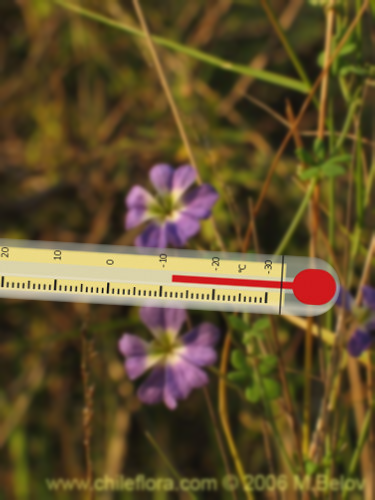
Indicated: -12,°C
